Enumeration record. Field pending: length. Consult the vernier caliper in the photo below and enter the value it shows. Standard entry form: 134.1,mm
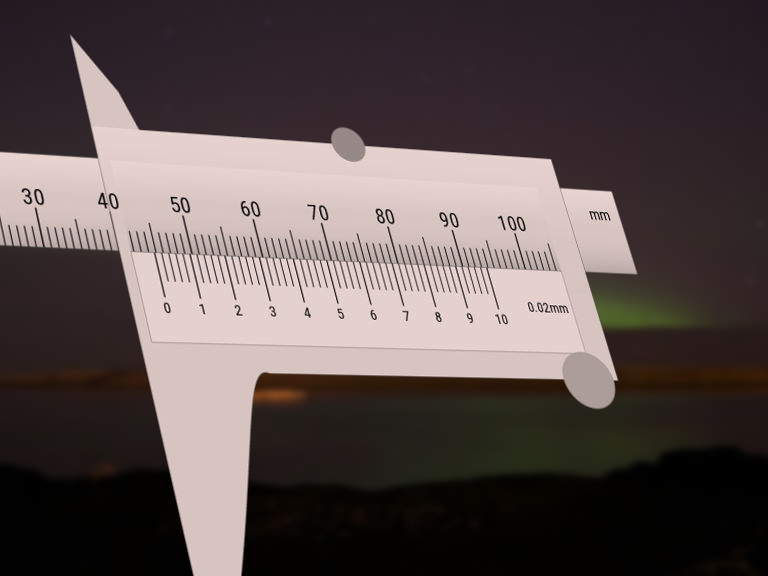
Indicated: 44.8,mm
